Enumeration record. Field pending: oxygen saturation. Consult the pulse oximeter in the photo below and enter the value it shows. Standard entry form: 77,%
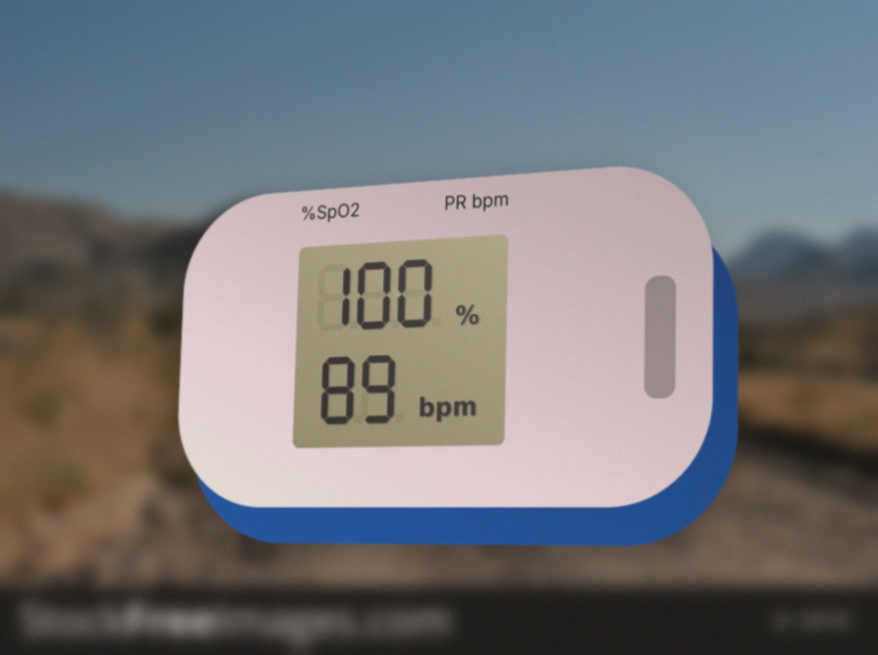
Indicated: 100,%
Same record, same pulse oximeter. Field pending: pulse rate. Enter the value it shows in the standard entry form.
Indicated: 89,bpm
